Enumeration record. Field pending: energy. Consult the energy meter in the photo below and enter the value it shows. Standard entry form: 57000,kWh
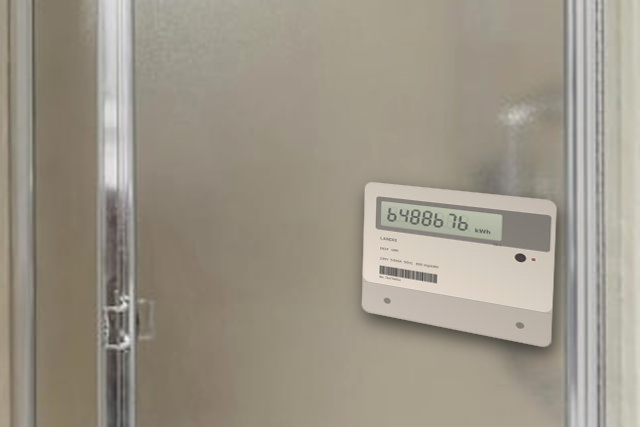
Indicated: 6488676,kWh
